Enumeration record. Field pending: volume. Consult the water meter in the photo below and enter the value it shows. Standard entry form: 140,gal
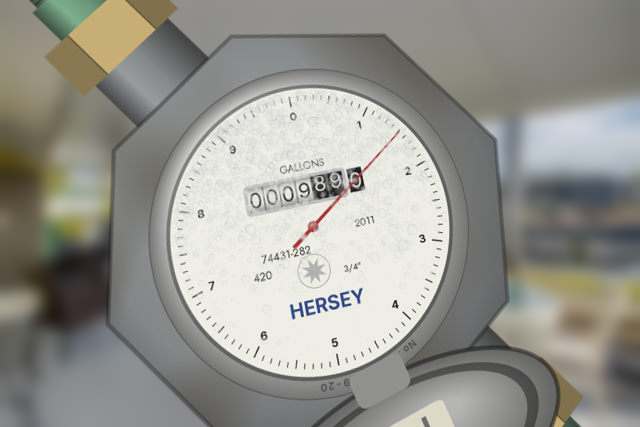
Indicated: 9891.5,gal
